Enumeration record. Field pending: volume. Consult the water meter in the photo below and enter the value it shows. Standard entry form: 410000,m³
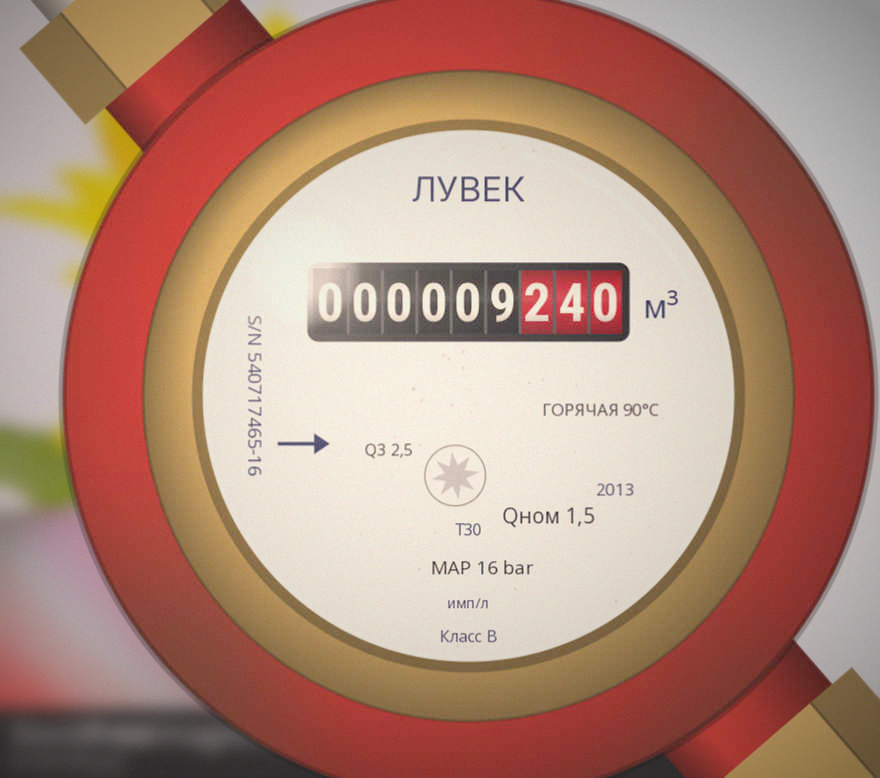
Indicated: 9.240,m³
